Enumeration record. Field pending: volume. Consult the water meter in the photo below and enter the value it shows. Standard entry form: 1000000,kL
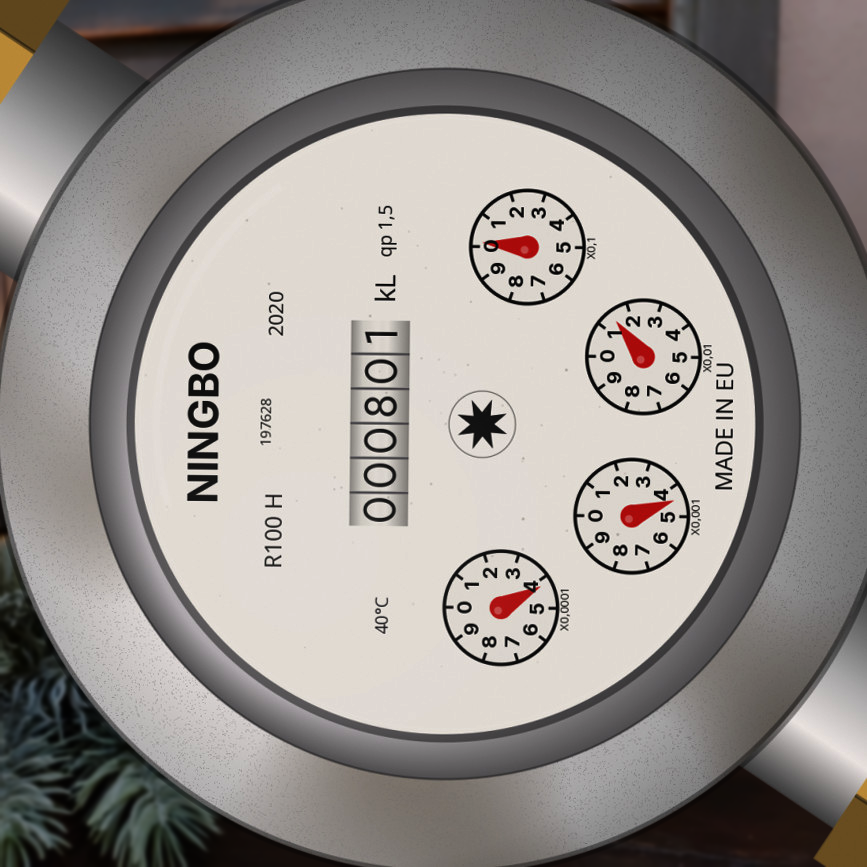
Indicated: 801.0144,kL
